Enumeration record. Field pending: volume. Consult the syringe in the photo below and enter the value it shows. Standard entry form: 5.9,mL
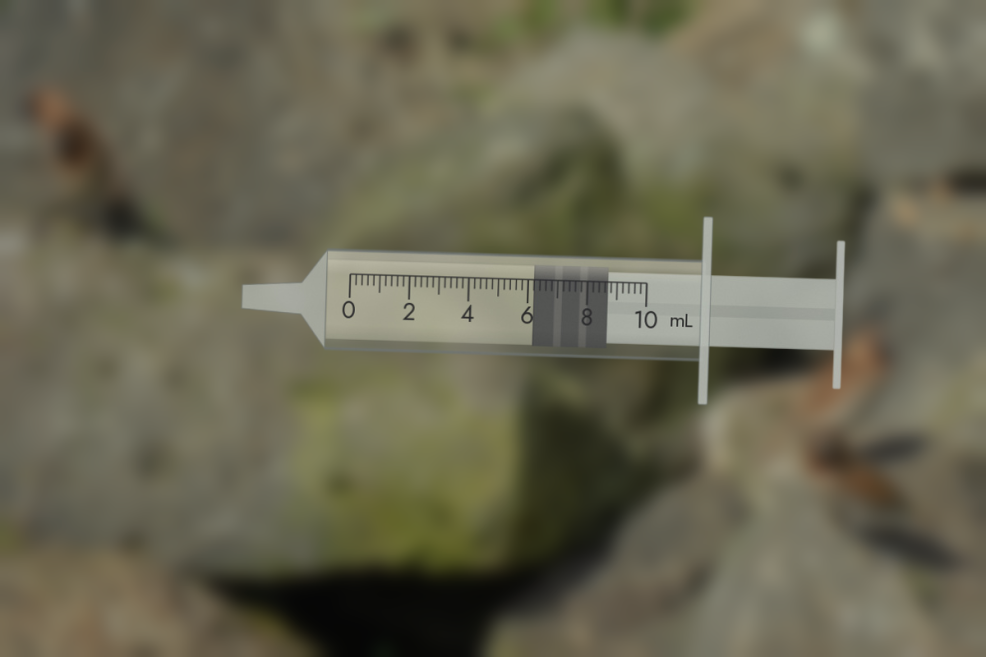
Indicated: 6.2,mL
